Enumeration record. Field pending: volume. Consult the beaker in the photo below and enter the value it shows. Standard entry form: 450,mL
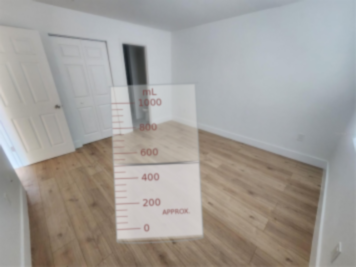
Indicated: 500,mL
